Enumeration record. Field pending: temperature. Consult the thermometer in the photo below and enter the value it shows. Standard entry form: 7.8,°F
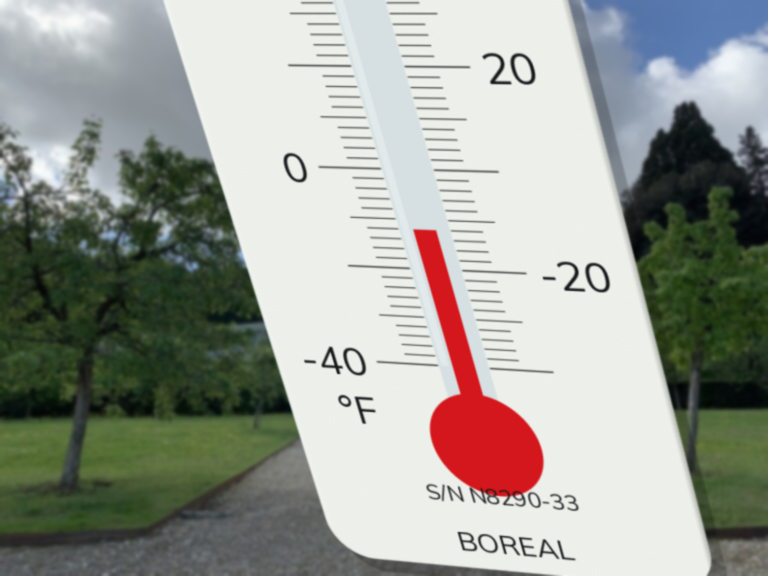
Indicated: -12,°F
